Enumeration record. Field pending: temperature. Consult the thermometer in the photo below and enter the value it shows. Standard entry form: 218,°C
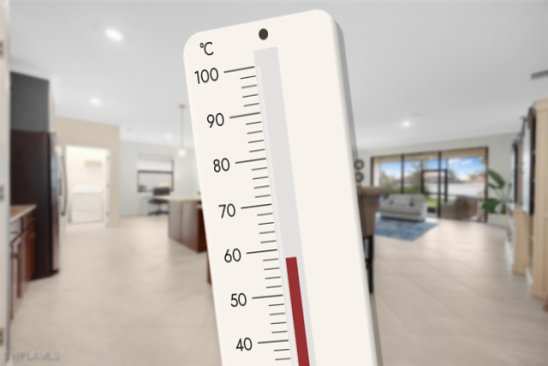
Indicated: 58,°C
